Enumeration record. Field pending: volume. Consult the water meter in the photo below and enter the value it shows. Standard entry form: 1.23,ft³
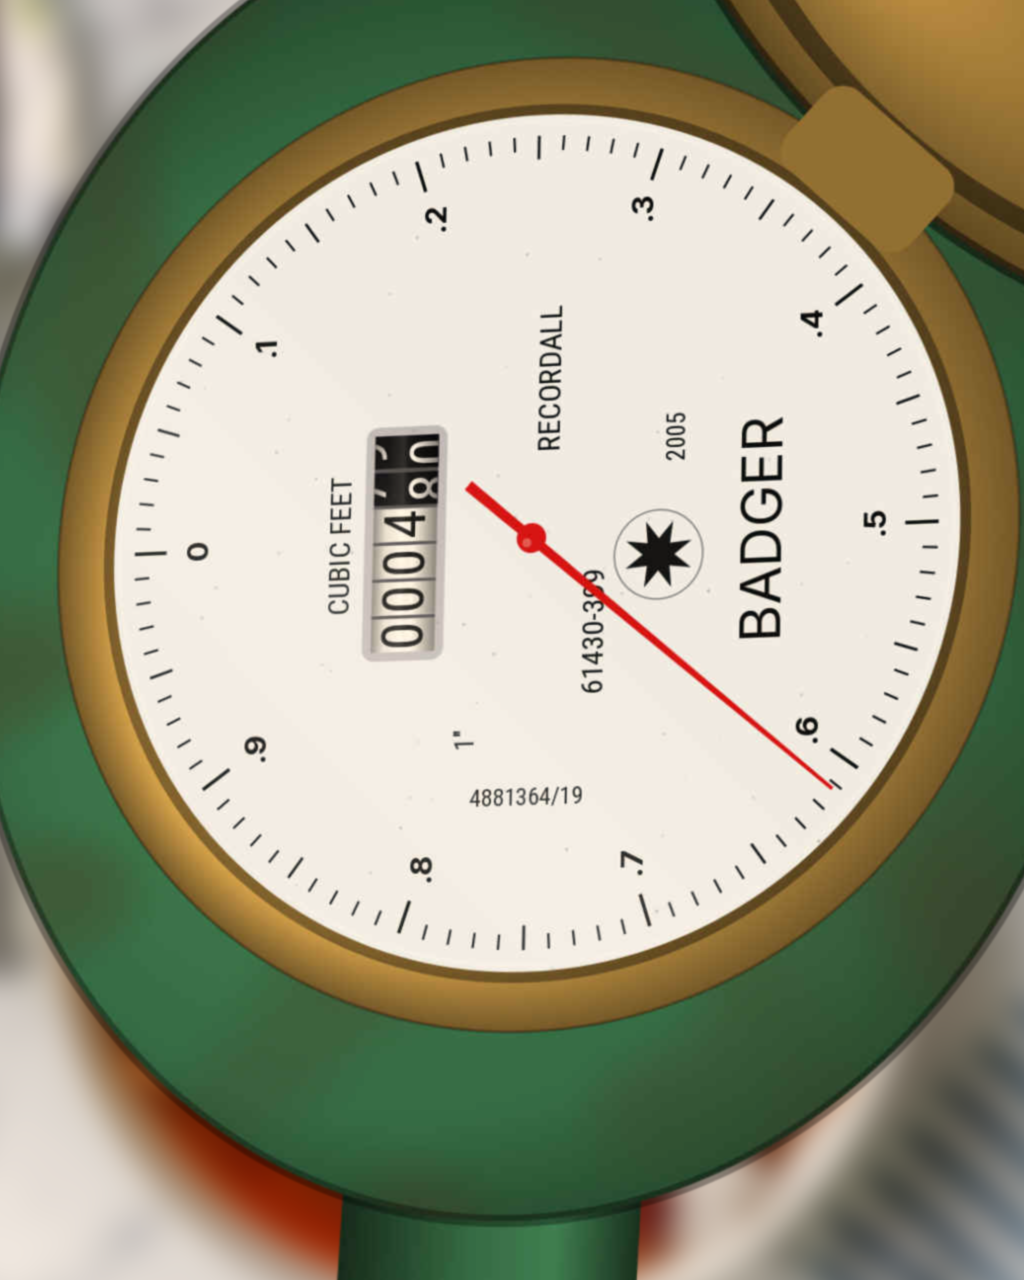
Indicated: 479.61,ft³
